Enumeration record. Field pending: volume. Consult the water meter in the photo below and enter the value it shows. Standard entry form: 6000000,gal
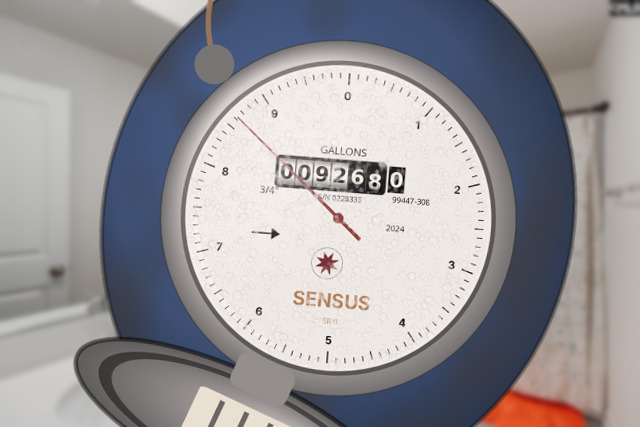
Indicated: 92678.6,gal
